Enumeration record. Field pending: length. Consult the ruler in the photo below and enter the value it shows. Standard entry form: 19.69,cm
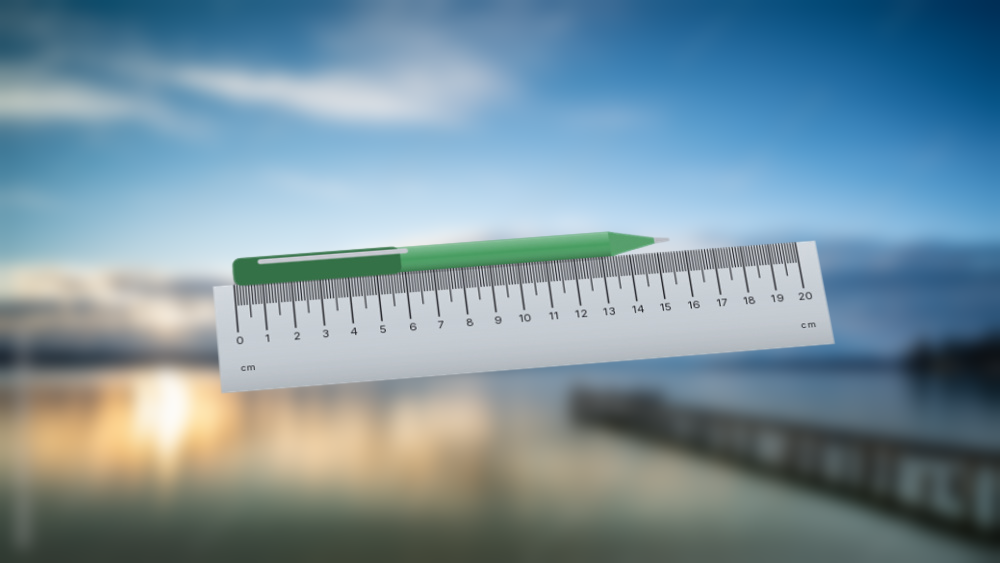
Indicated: 15.5,cm
